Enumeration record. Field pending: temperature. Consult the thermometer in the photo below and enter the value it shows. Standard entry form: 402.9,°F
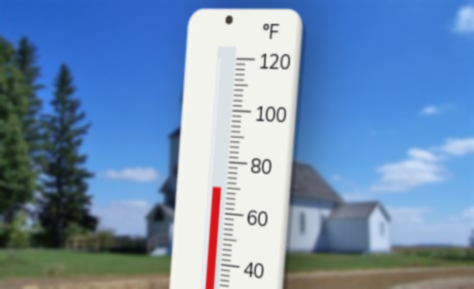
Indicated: 70,°F
